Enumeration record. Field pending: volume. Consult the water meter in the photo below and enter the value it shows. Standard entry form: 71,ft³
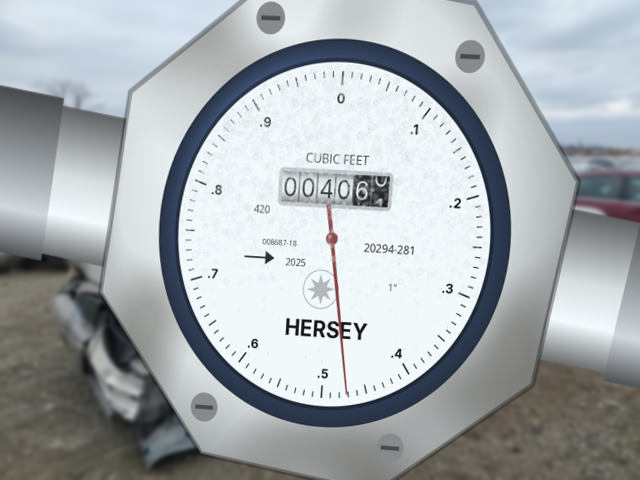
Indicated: 4060.47,ft³
